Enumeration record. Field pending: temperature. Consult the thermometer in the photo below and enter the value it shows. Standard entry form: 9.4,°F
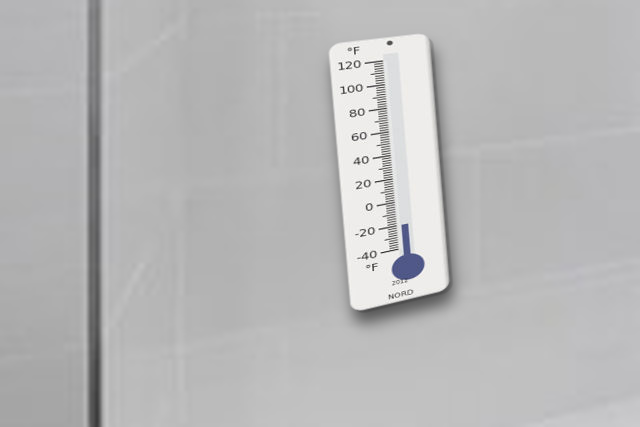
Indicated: -20,°F
